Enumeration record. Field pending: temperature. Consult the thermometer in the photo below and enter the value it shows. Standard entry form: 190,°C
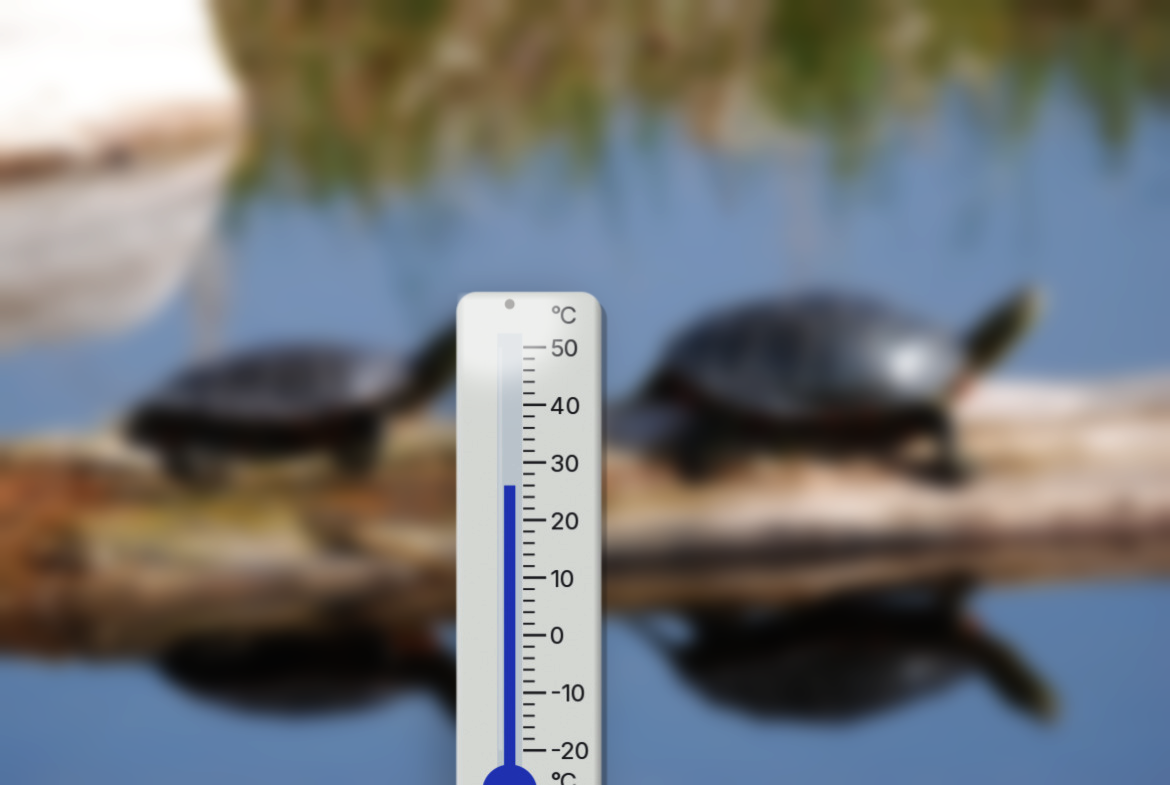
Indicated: 26,°C
